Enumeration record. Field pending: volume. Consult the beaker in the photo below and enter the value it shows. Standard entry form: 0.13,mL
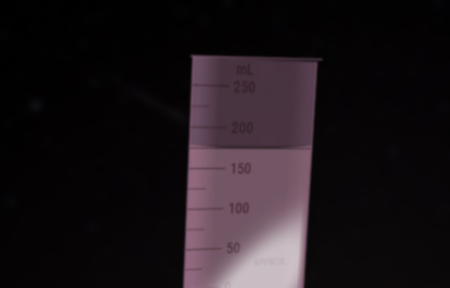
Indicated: 175,mL
